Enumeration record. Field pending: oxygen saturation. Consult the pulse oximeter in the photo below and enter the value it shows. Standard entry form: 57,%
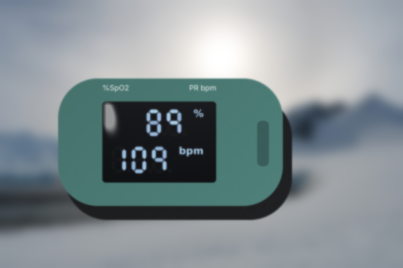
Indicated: 89,%
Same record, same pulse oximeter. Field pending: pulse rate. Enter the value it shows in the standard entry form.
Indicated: 109,bpm
